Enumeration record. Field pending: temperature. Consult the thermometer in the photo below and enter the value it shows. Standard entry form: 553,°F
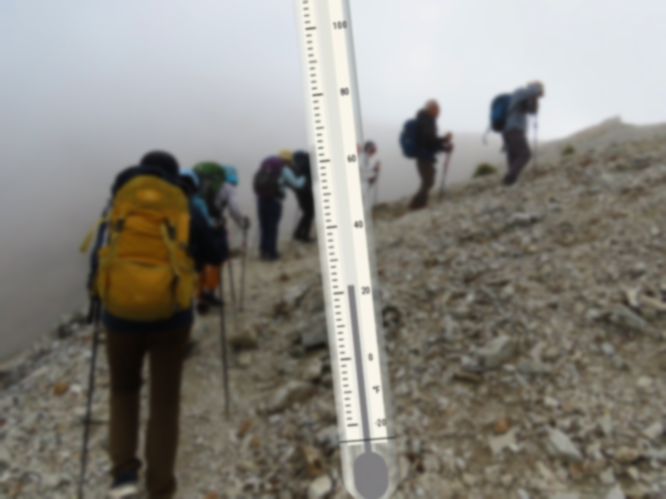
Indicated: 22,°F
